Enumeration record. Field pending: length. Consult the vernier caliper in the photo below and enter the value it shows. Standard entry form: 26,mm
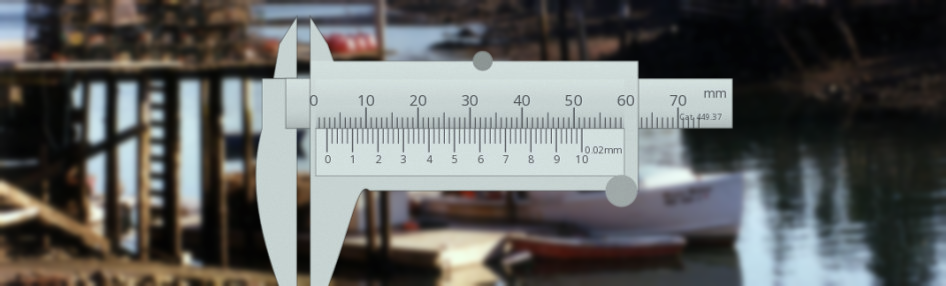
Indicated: 2.5,mm
